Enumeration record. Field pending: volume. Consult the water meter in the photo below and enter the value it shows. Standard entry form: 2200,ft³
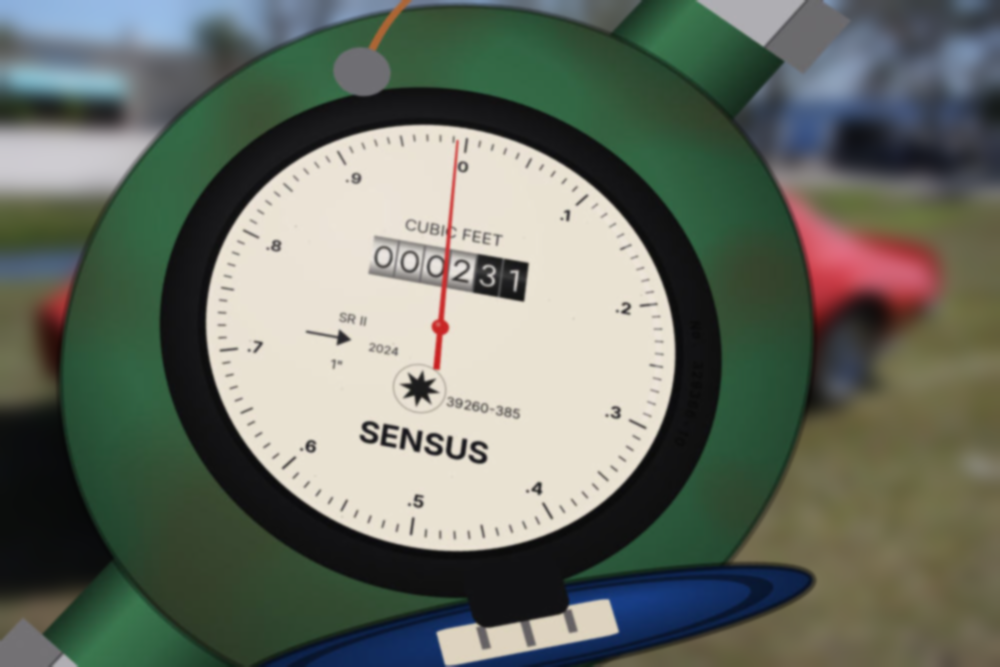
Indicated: 230.99,ft³
